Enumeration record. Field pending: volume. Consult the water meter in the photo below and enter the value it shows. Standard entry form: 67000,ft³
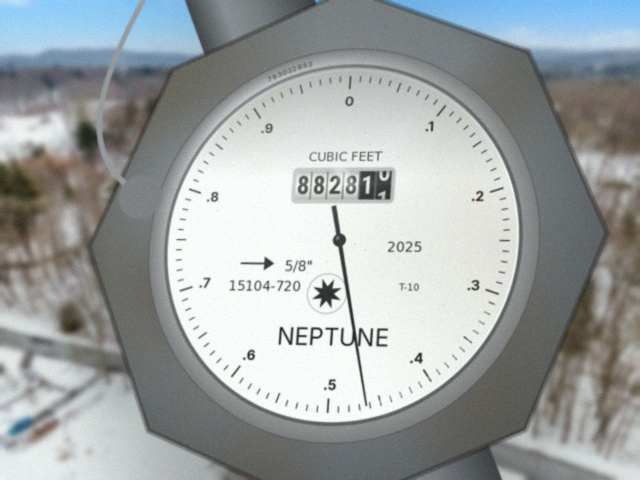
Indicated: 882810.46,ft³
